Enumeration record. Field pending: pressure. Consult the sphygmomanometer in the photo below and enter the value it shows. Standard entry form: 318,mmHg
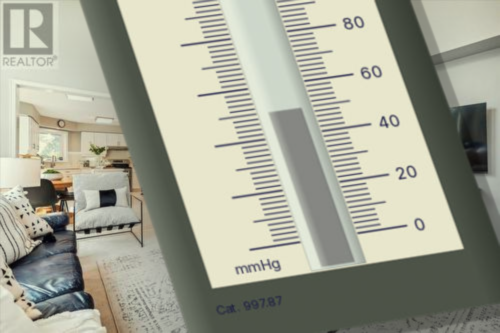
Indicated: 50,mmHg
